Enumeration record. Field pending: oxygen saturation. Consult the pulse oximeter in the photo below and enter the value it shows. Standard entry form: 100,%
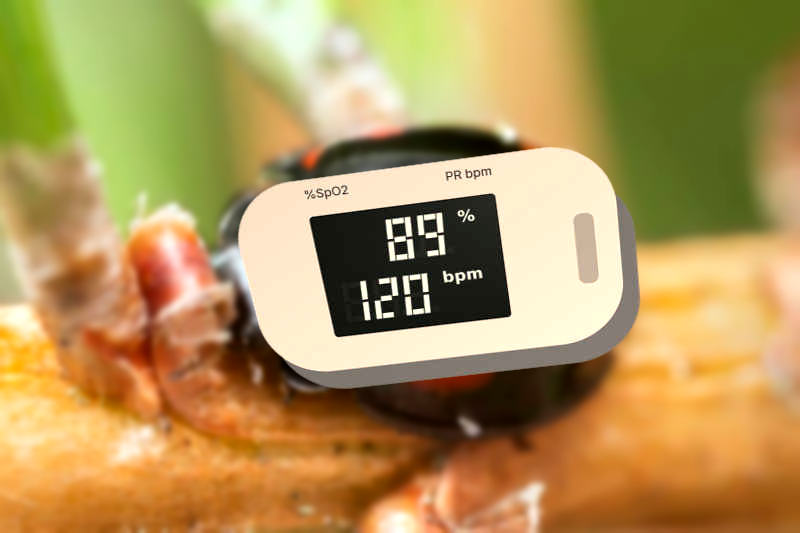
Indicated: 89,%
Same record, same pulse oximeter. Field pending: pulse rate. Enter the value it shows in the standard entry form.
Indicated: 120,bpm
